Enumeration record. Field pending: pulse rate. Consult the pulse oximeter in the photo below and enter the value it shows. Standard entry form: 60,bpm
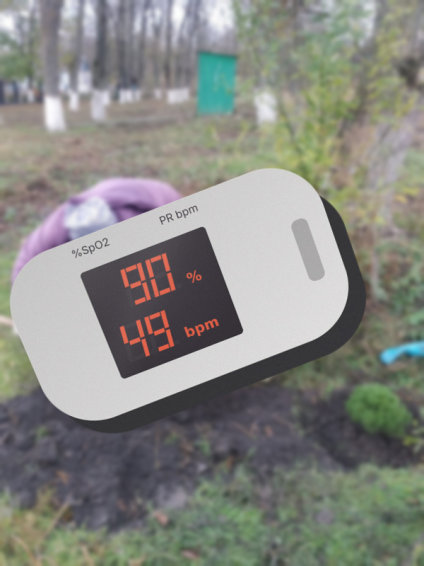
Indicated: 49,bpm
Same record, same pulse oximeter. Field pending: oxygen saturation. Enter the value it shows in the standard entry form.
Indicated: 90,%
